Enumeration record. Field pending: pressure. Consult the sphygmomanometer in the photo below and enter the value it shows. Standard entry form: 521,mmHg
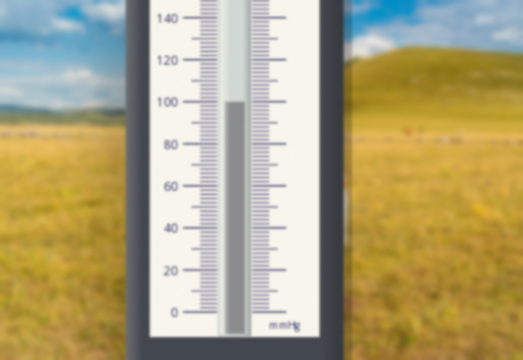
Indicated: 100,mmHg
